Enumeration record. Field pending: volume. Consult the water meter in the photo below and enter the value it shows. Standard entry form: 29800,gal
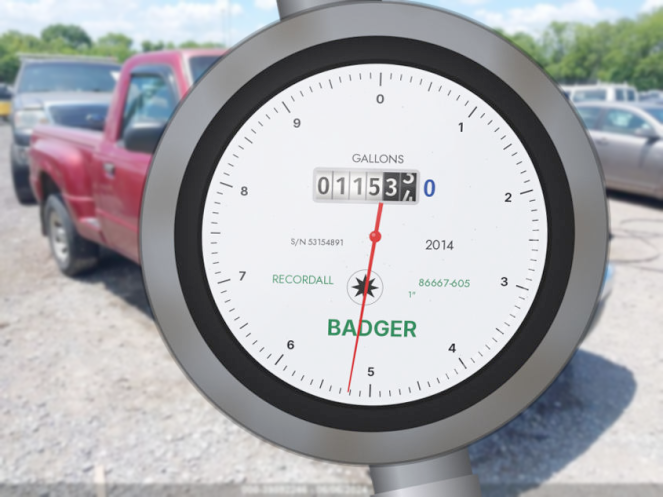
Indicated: 115335.2,gal
